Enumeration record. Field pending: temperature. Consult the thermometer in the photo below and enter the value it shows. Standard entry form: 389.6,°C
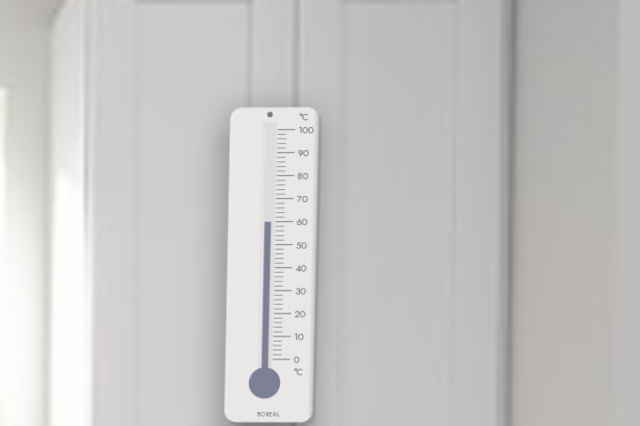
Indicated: 60,°C
